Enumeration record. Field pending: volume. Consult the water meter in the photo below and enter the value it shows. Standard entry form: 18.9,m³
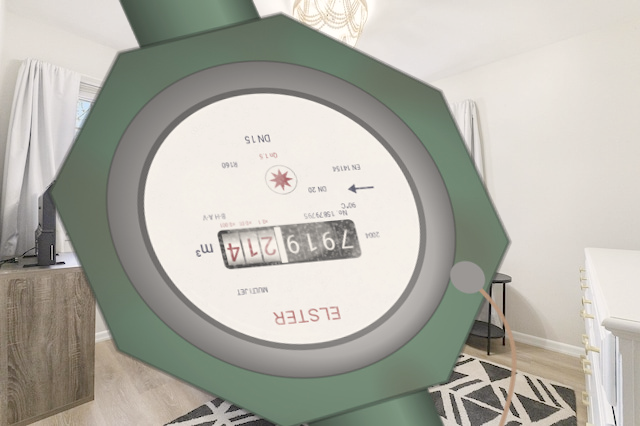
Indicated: 7919.214,m³
